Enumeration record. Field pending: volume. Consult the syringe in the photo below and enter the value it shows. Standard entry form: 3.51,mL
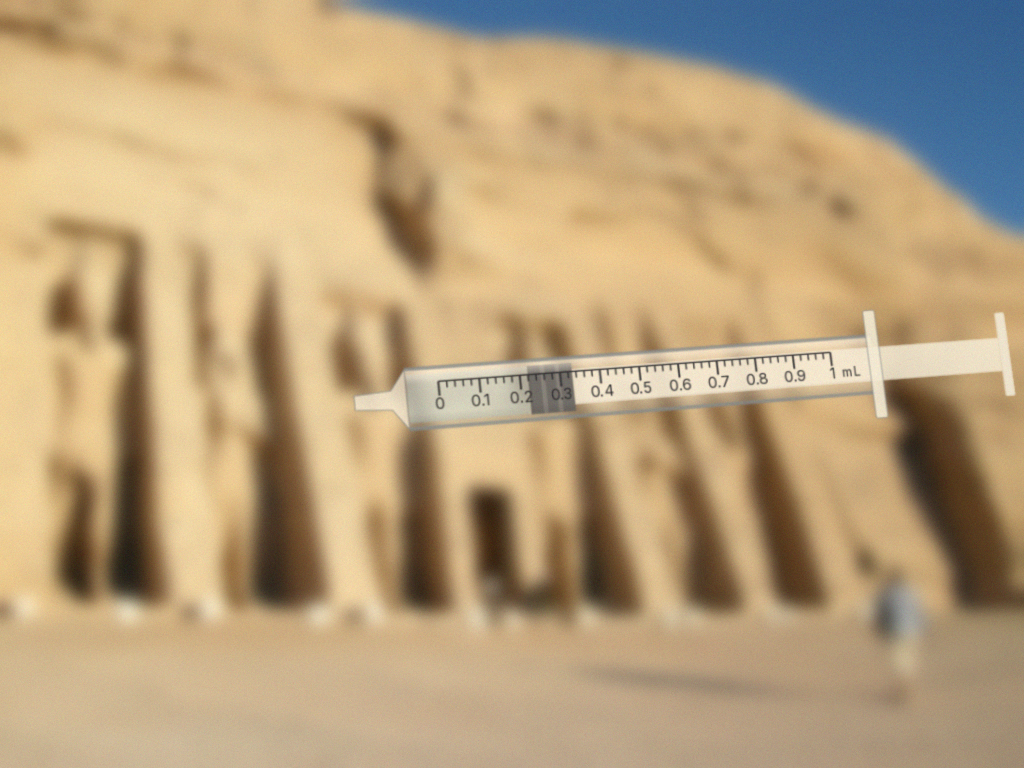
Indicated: 0.22,mL
